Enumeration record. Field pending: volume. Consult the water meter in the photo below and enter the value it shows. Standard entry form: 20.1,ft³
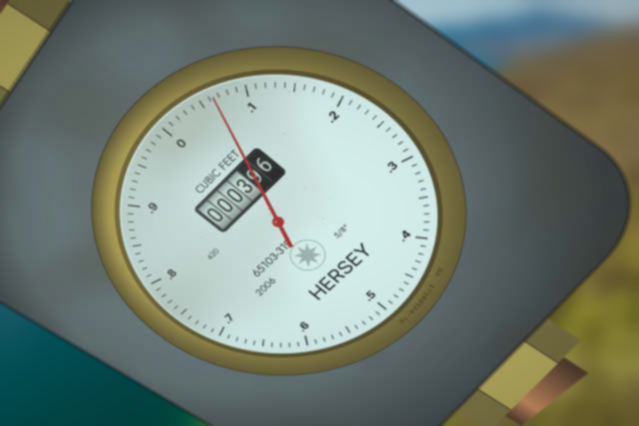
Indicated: 396.06,ft³
